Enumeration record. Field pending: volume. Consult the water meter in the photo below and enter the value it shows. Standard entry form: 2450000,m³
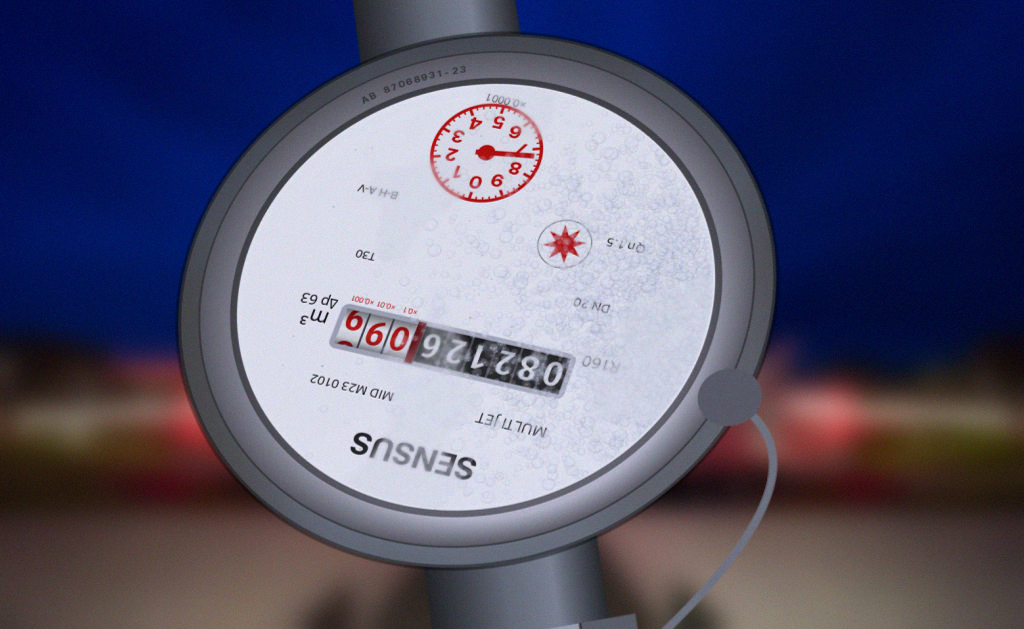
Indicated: 82126.0987,m³
